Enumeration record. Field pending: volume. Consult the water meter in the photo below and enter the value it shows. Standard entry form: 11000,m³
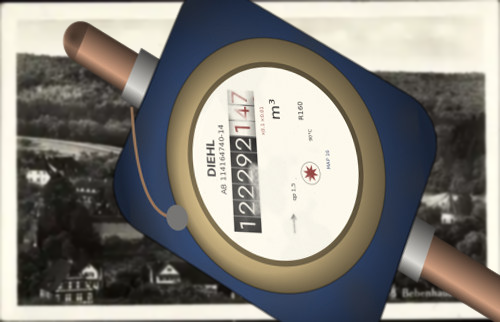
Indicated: 122292.147,m³
